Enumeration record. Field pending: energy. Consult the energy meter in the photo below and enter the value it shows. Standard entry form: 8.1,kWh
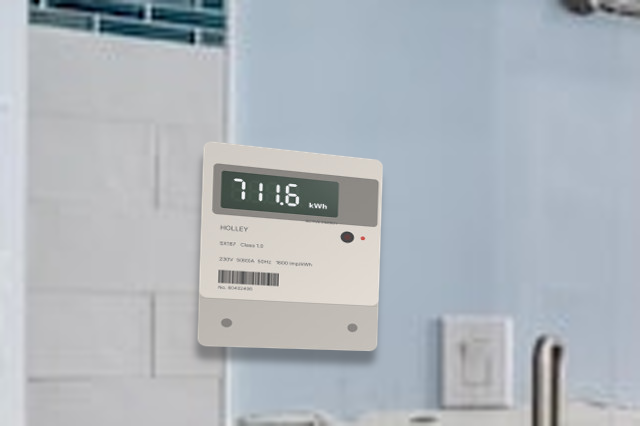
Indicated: 711.6,kWh
